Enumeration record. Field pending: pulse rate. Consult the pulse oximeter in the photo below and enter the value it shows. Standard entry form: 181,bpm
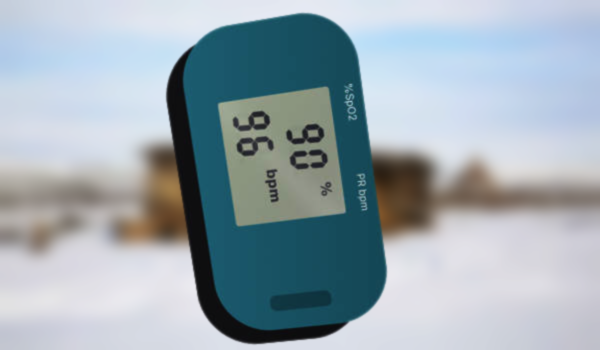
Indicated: 96,bpm
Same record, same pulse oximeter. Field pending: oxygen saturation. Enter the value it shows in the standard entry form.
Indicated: 90,%
